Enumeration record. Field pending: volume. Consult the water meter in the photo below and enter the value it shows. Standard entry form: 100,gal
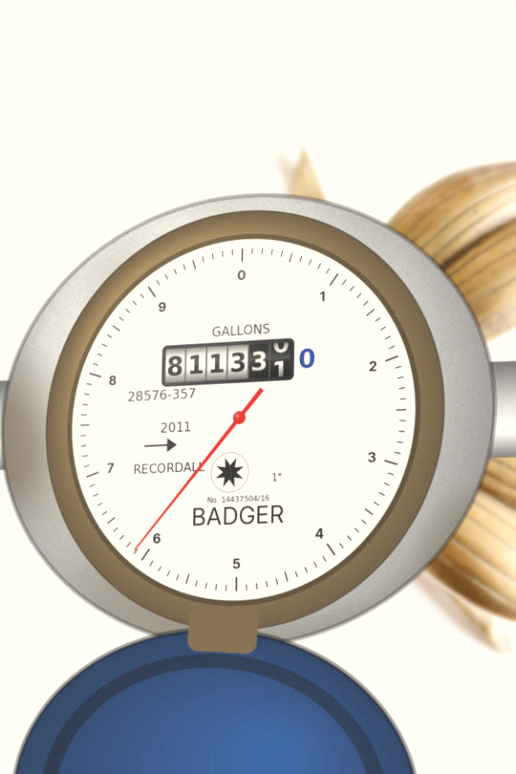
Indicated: 8113306.1,gal
